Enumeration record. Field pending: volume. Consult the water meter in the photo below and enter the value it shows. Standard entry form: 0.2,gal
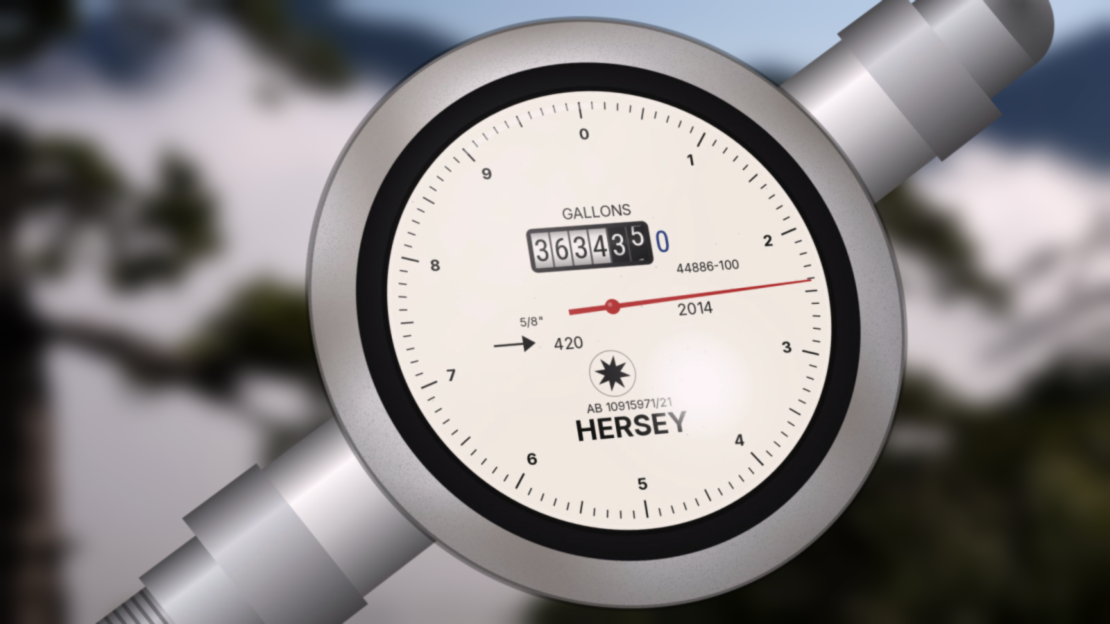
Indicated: 3634352.4,gal
